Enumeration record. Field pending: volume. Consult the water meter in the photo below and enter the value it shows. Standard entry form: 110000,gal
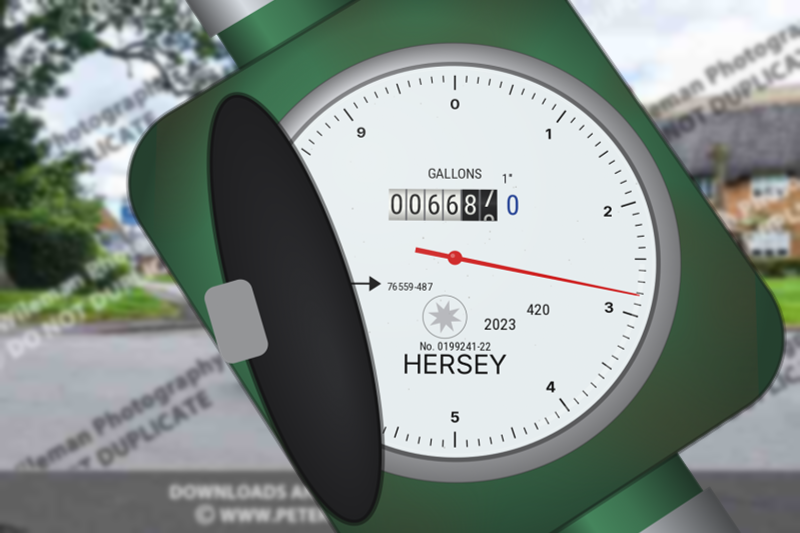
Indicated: 66872.8,gal
